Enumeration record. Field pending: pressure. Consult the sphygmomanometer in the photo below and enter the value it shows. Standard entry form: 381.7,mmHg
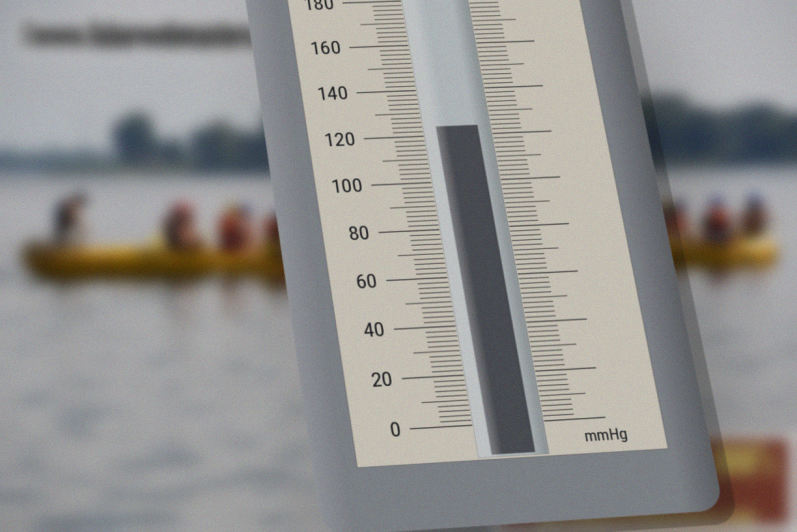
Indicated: 124,mmHg
